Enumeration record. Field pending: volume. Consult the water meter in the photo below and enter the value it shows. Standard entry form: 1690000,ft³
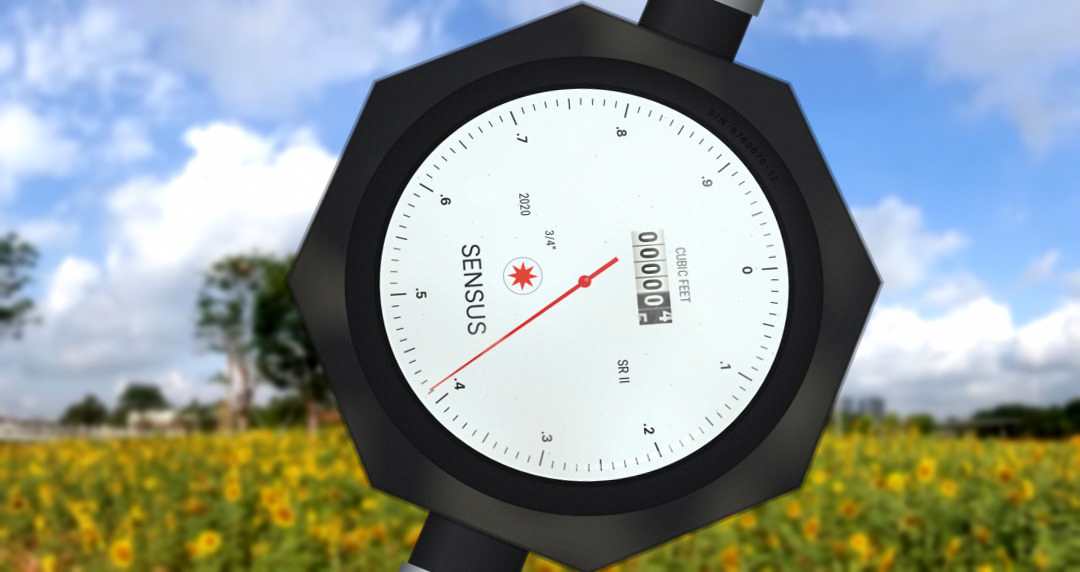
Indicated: 4.41,ft³
